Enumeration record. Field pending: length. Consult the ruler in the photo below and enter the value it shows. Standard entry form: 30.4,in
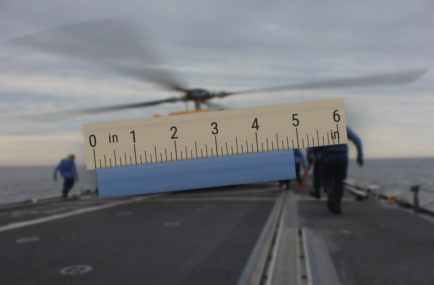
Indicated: 4.875,in
